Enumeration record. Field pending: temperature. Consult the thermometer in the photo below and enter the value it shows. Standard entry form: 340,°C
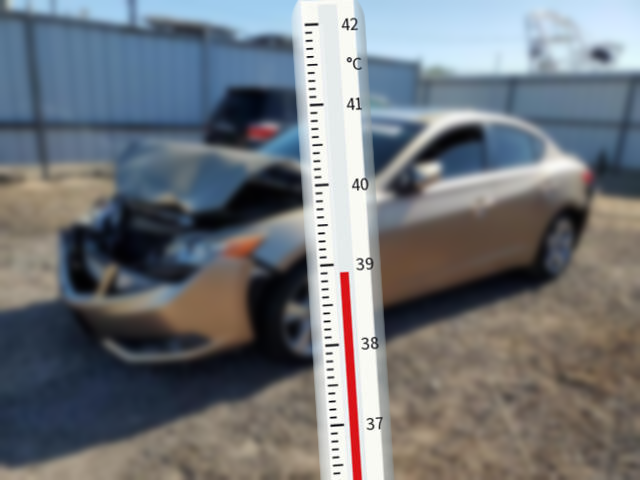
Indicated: 38.9,°C
